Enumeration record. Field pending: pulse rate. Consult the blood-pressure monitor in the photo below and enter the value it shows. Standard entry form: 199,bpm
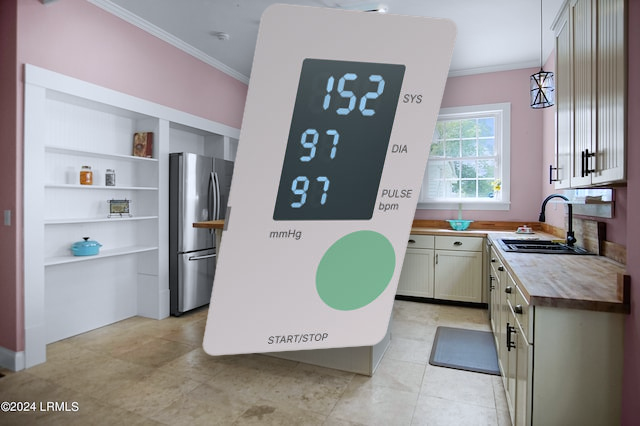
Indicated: 97,bpm
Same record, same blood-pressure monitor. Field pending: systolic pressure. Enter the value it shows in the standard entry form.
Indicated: 152,mmHg
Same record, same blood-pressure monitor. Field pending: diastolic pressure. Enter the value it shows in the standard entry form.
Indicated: 97,mmHg
